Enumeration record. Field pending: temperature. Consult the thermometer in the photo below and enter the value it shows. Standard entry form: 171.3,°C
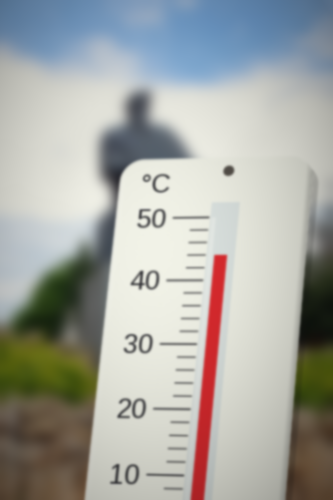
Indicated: 44,°C
